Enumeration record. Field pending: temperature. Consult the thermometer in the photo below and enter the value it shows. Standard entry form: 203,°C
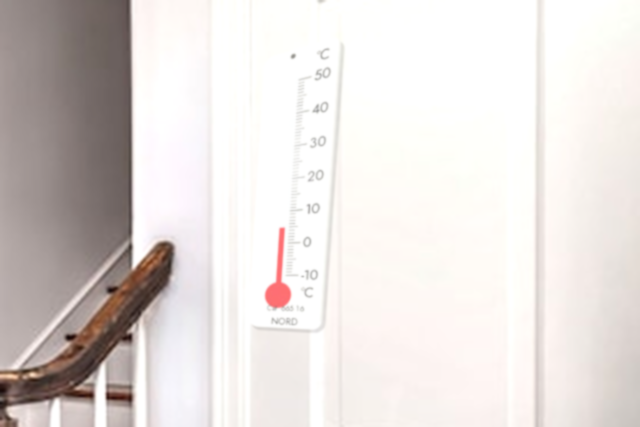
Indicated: 5,°C
